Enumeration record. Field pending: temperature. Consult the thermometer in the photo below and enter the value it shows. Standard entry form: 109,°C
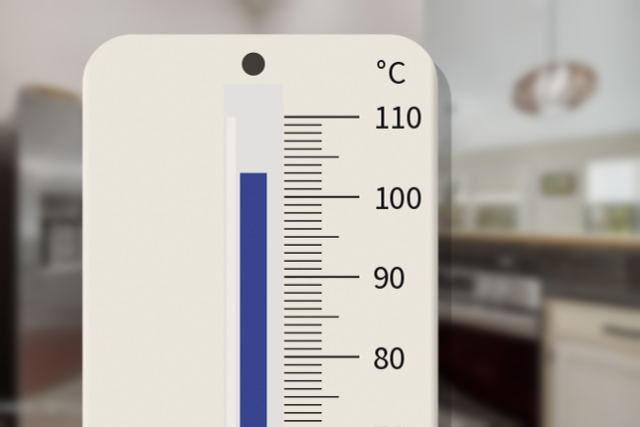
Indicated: 103,°C
